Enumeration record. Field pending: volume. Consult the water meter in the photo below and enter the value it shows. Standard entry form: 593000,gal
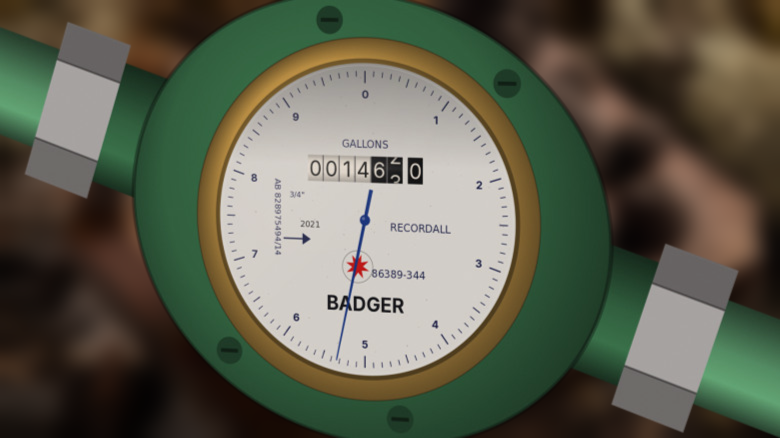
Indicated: 14625.3,gal
